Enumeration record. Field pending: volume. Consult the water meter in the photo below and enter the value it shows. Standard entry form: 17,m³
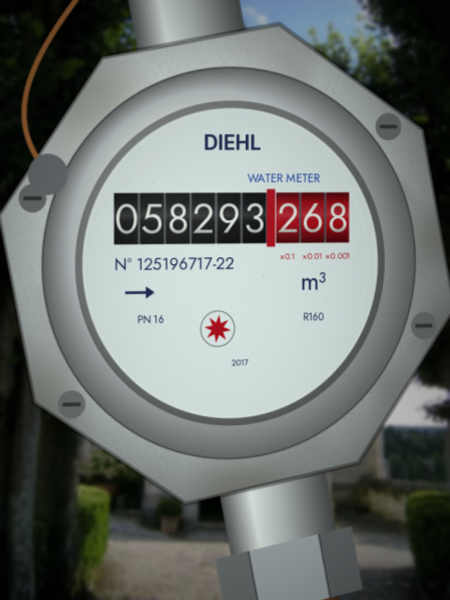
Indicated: 58293.268,m³
